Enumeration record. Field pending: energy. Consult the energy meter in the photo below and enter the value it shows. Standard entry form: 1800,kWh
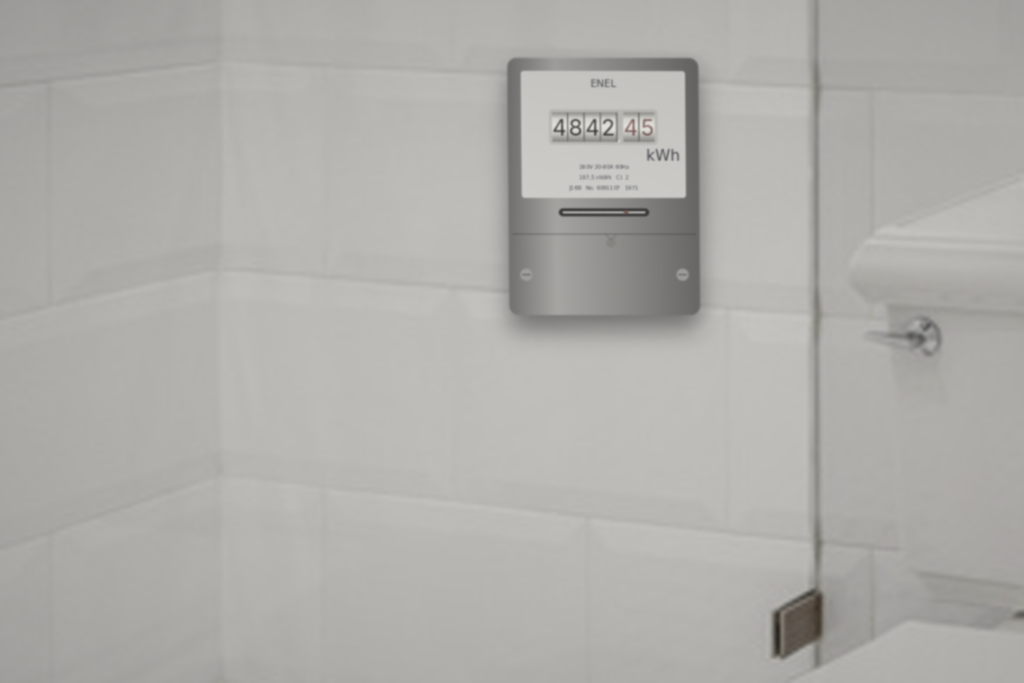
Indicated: 4842.45,kWh
